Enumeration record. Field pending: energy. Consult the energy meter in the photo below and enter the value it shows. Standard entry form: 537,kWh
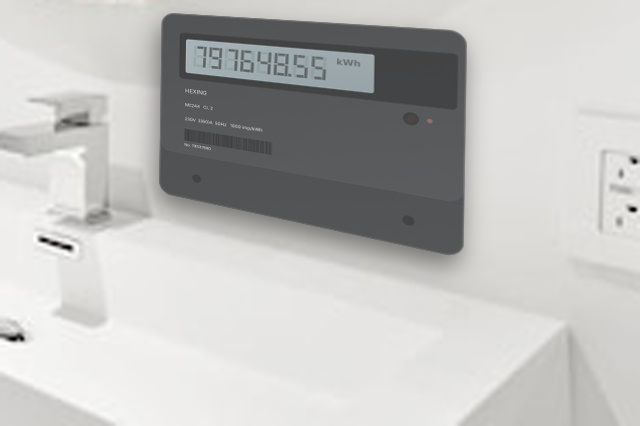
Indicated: 797648.55,kWh
